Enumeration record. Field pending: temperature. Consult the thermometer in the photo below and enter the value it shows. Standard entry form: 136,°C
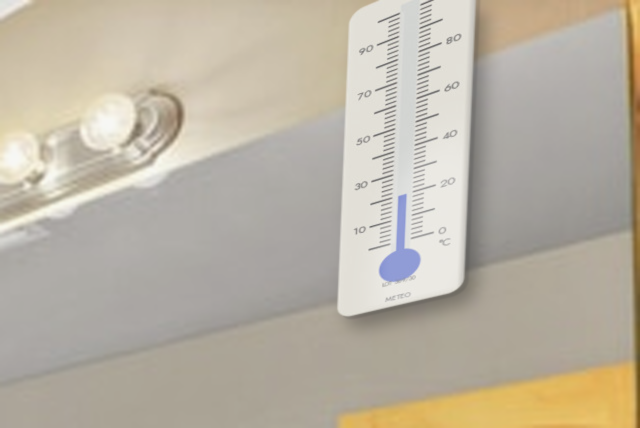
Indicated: 20,°C
